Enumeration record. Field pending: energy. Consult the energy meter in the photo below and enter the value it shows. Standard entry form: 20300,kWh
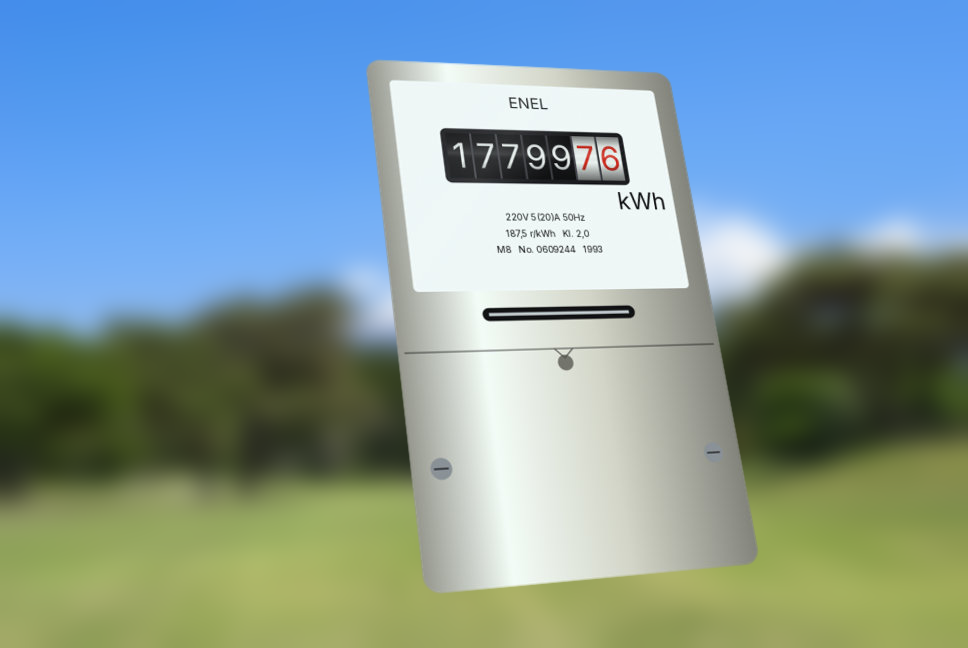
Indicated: 17799.76,kWh
